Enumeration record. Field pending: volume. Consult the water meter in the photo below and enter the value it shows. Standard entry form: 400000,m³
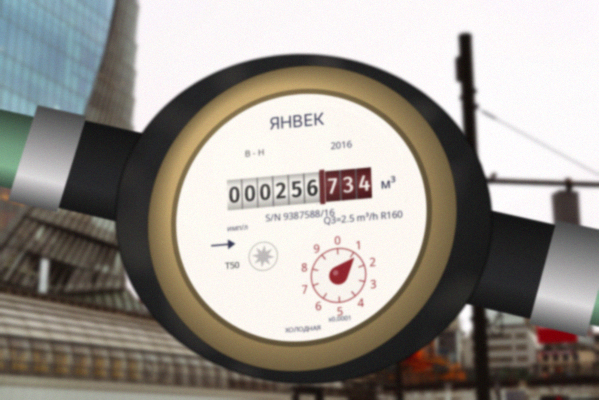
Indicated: 256.7341,m³
